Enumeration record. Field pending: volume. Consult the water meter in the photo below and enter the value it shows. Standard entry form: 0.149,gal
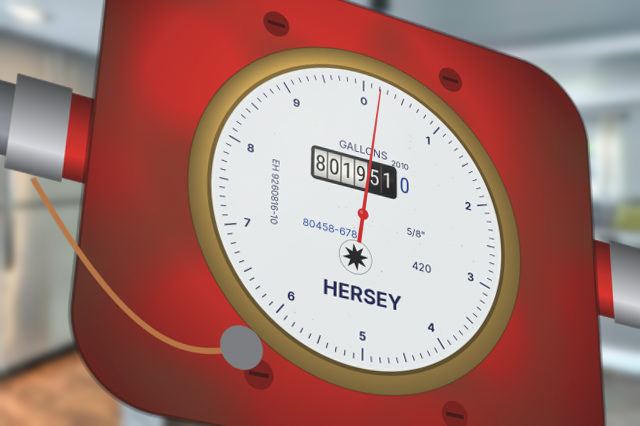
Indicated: 8019510.2,gal
